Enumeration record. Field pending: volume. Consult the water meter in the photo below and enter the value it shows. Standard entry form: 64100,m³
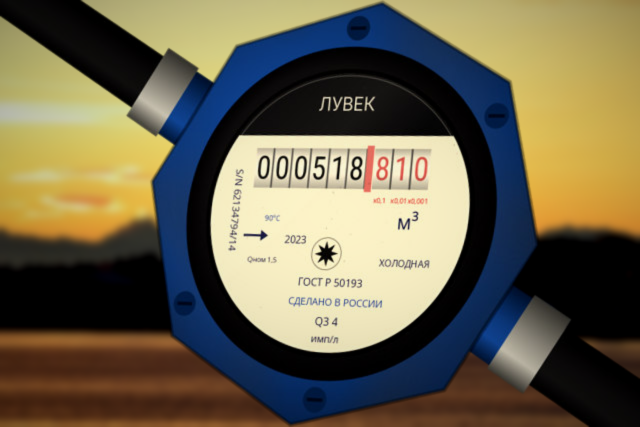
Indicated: 518.810,m³
